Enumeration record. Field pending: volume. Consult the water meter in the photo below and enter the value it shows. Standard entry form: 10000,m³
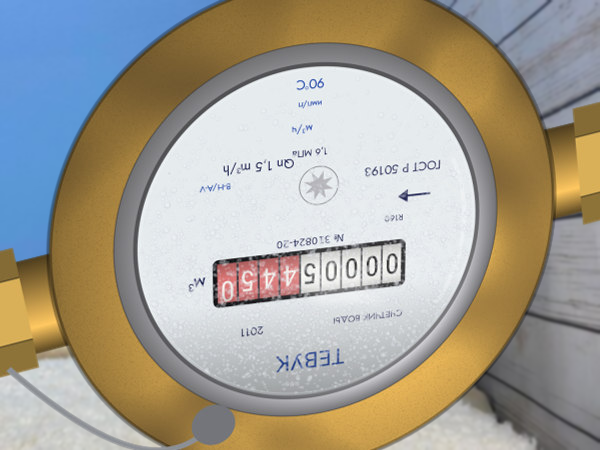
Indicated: 5.4450,m³
